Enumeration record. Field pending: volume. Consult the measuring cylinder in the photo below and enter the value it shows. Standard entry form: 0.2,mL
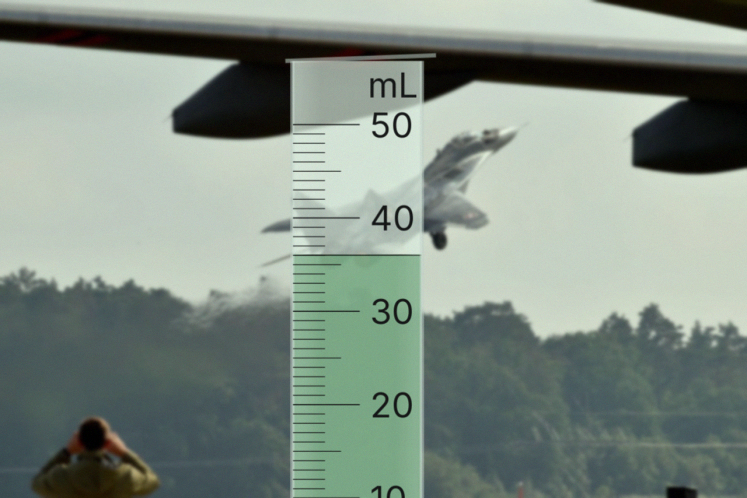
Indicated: 36,mL
